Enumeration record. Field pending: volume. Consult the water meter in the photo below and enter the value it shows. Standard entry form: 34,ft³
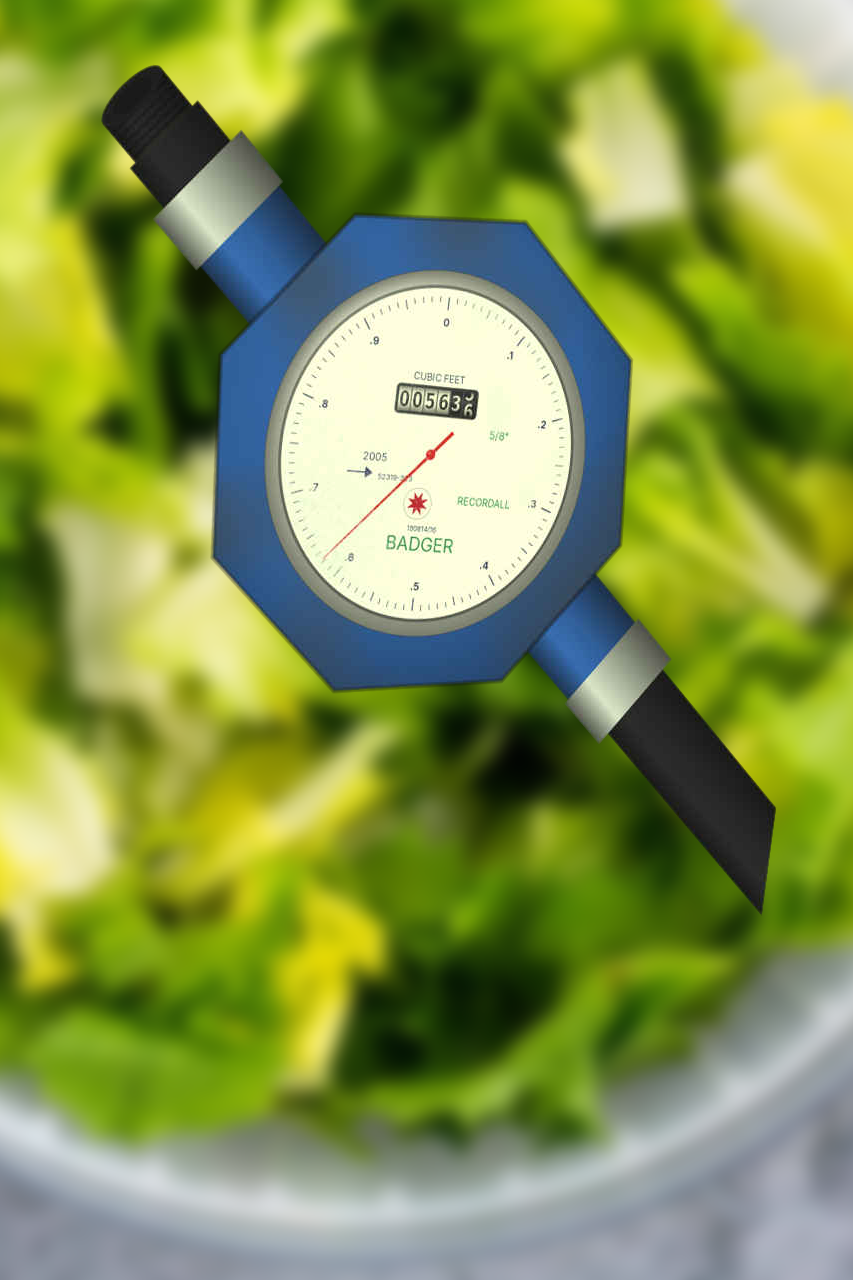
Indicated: 5635.62,ft³
